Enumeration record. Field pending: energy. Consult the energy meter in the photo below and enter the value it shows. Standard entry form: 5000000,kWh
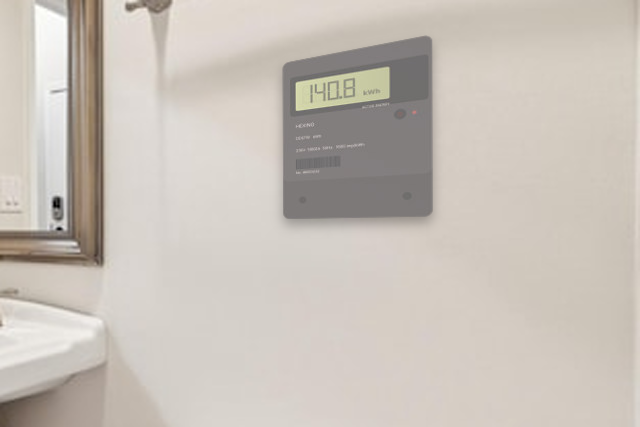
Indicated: 140.8,kWh
